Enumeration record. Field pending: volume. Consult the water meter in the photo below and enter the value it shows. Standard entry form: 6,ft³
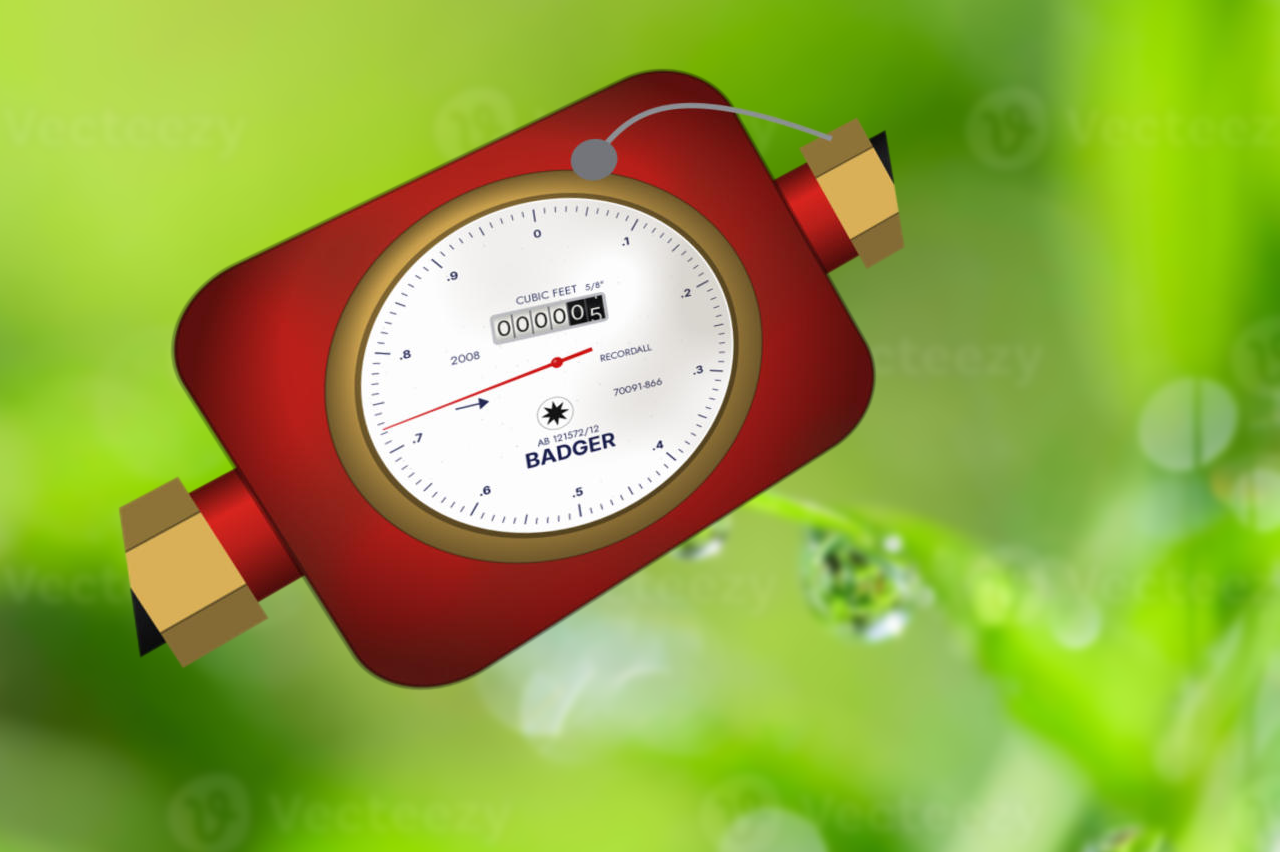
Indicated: 4.72,ft³
